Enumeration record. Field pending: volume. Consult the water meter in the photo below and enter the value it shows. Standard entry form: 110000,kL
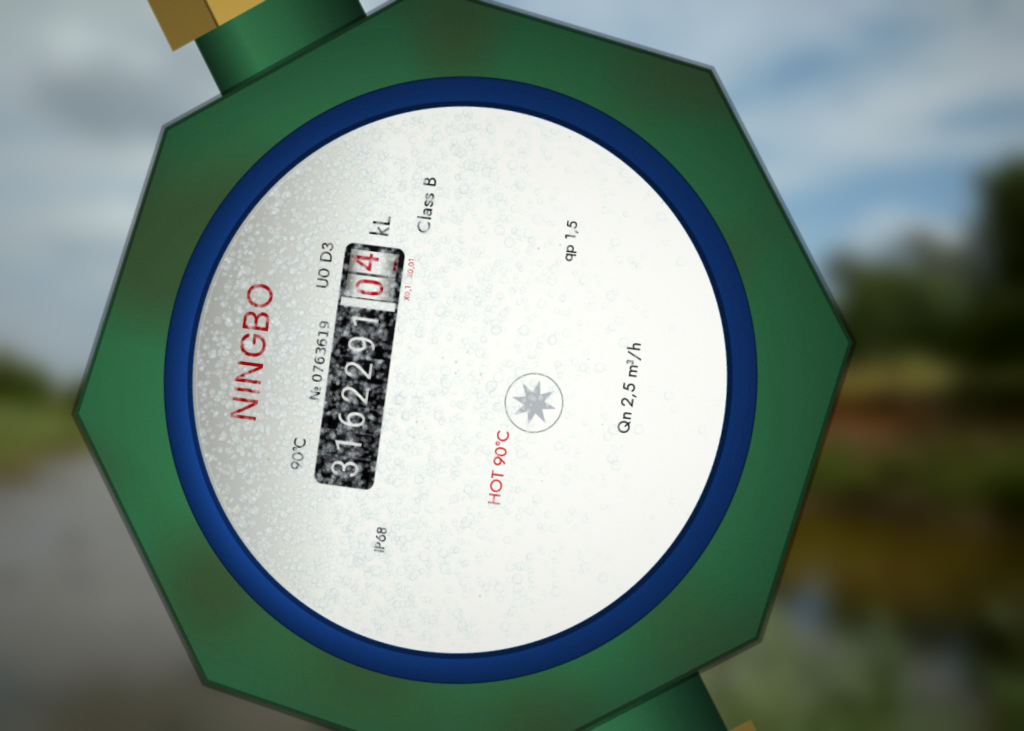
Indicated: 3162291.04,kL
